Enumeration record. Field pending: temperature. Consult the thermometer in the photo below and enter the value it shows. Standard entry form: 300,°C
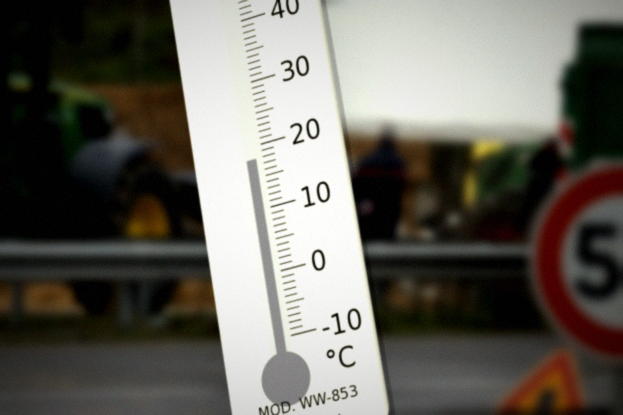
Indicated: 18,°C
